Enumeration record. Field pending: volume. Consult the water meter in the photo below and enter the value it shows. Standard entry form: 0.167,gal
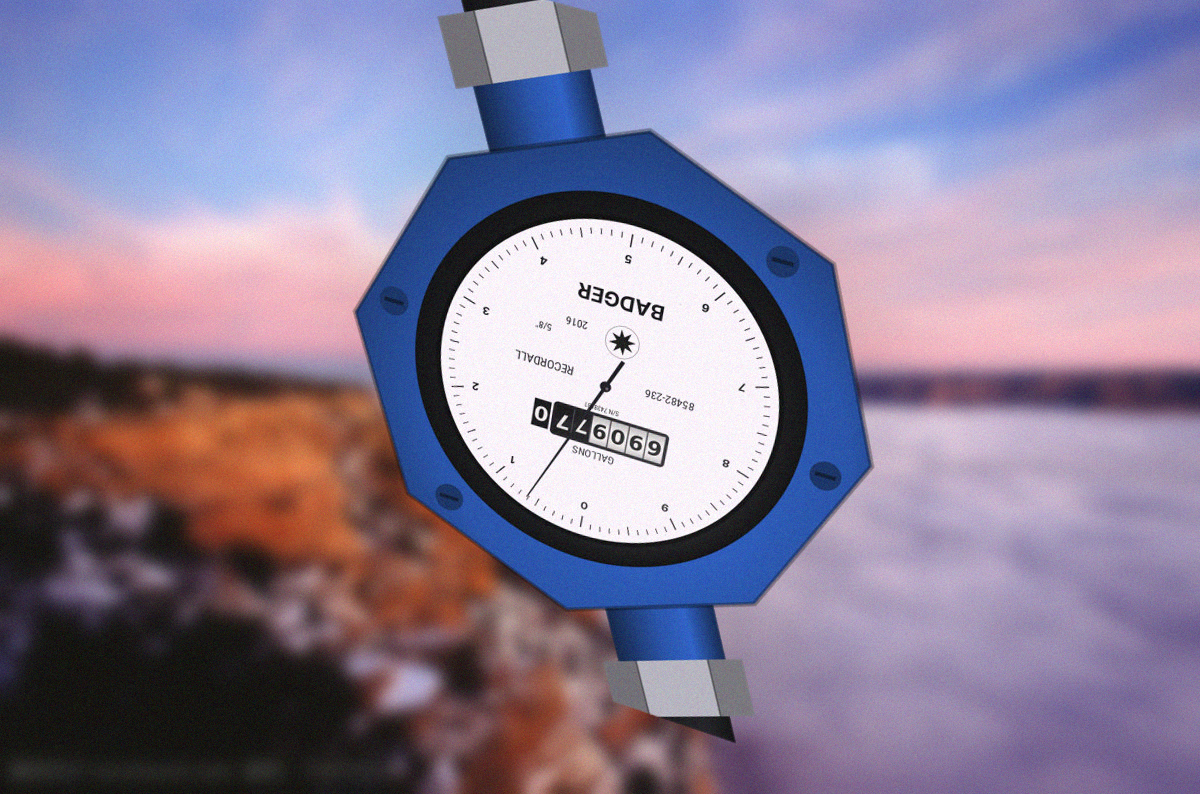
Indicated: 6909770.6,gal
